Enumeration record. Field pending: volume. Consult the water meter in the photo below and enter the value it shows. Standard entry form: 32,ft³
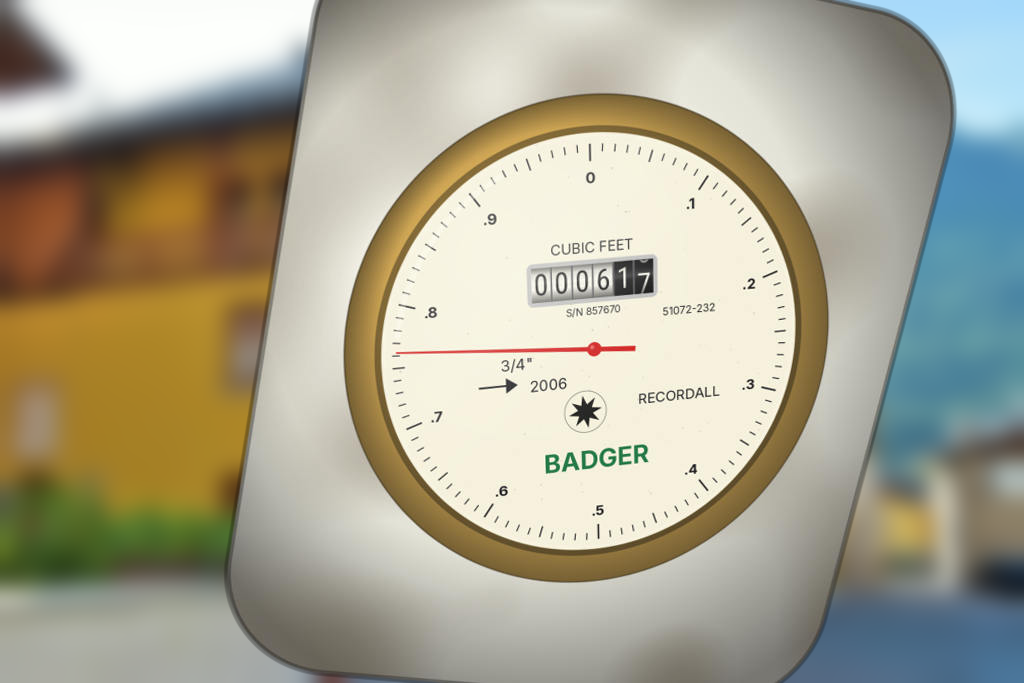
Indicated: 616.76,ft³
